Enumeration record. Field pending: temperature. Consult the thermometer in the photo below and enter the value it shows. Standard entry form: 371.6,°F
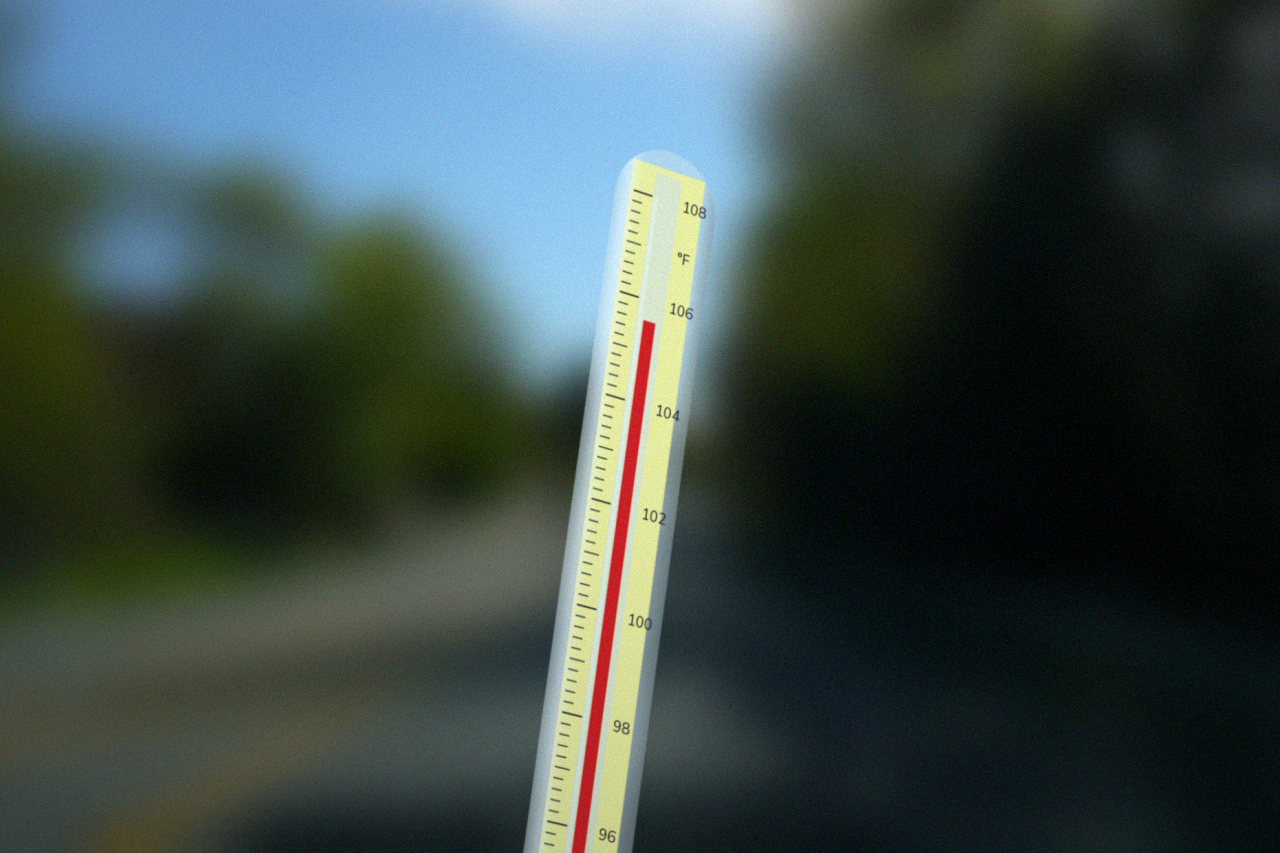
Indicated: 105.6,°F
